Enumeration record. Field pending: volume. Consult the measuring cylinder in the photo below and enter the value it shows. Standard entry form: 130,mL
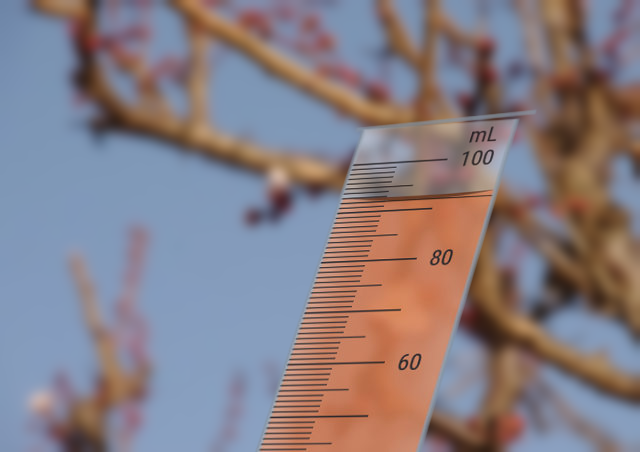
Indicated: 92,mL
